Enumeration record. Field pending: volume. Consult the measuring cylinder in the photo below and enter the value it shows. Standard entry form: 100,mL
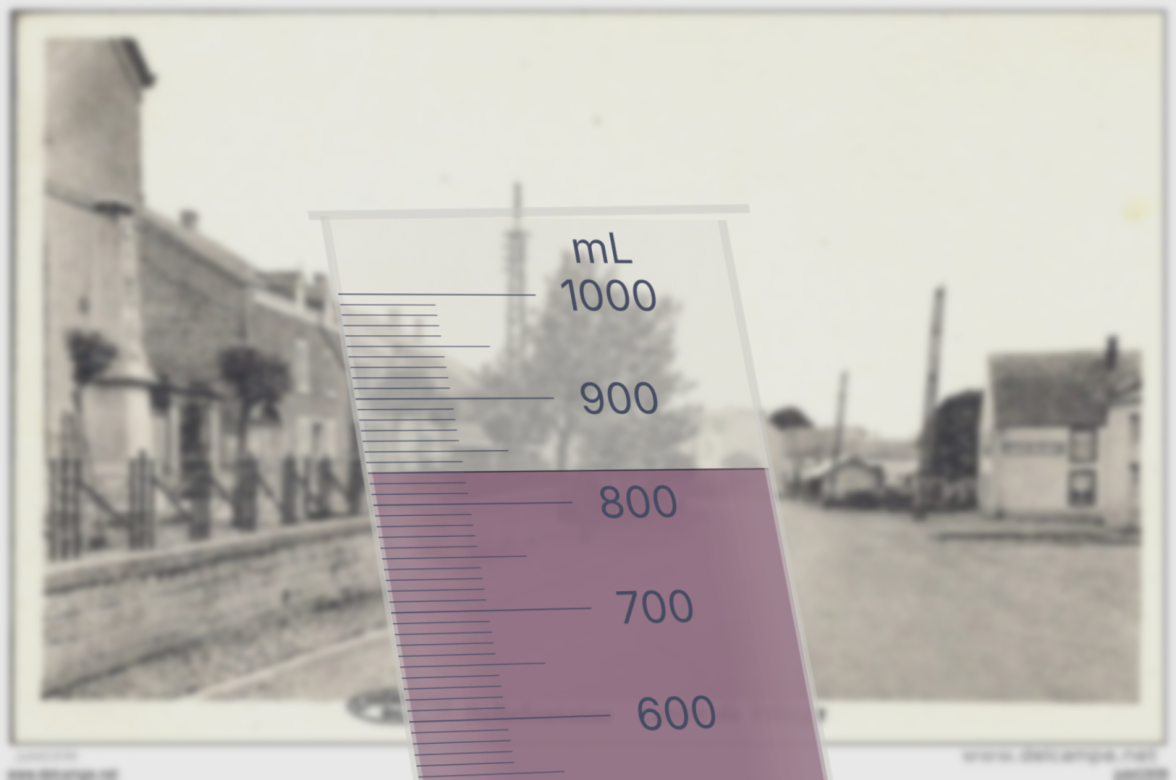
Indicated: 830,mL
